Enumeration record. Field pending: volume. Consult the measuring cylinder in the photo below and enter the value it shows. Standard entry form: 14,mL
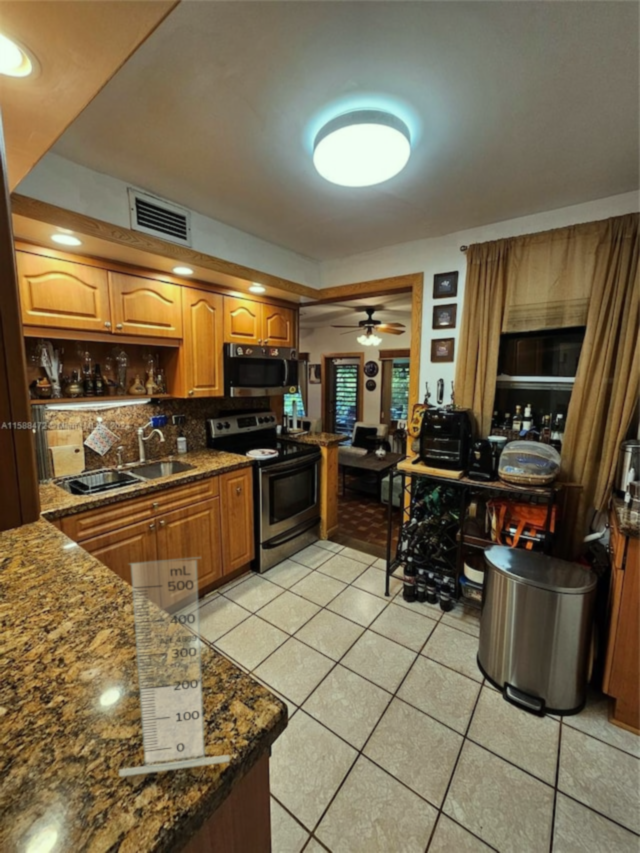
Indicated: 200,mL
